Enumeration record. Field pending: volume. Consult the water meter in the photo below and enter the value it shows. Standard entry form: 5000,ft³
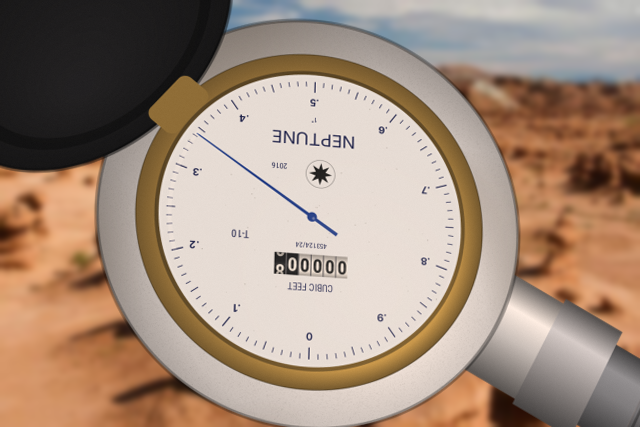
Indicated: 8.34,ft³
